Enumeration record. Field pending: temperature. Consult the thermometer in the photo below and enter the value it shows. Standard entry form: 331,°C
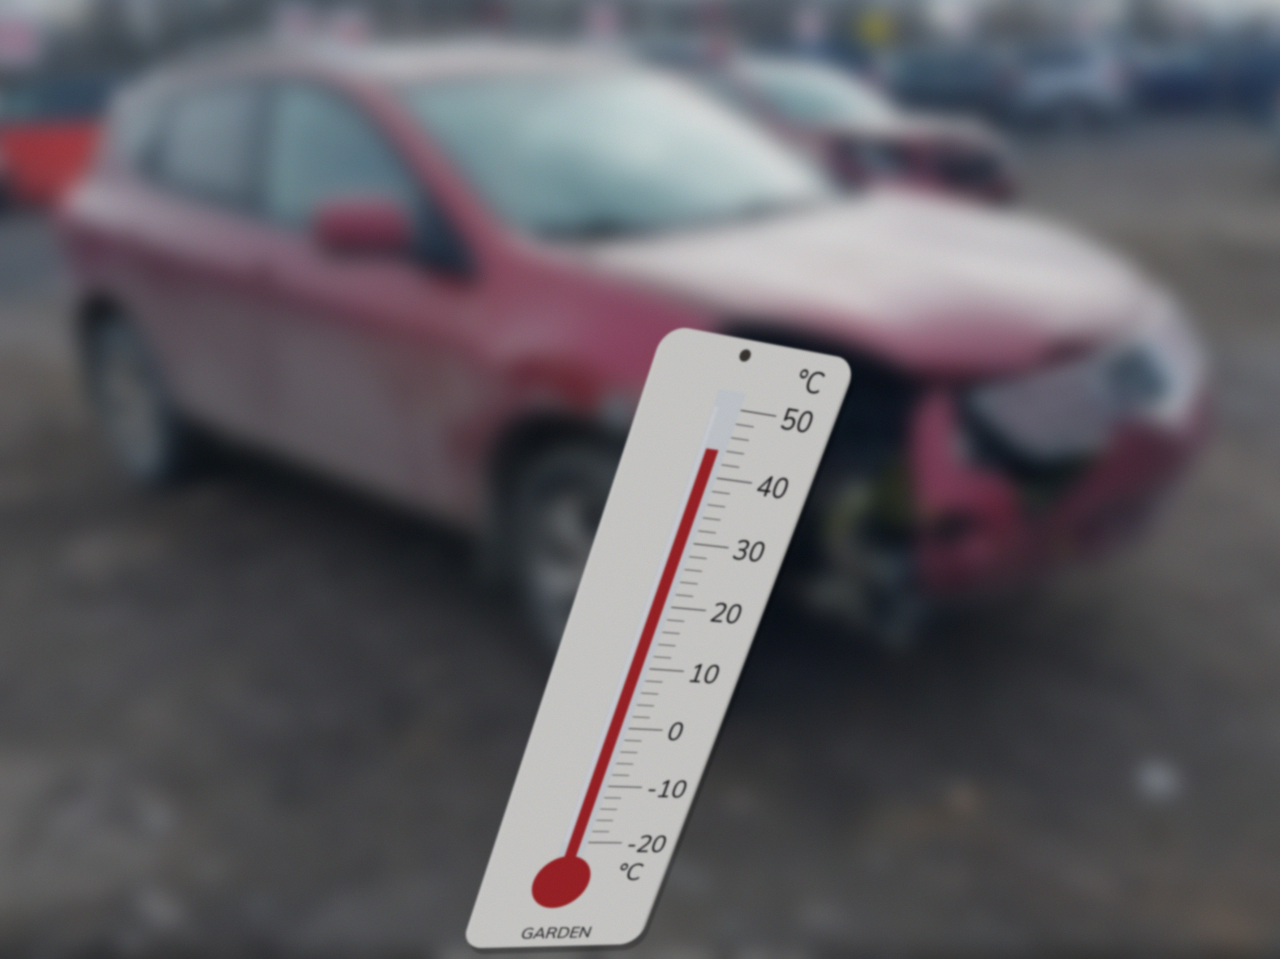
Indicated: 44,°C
